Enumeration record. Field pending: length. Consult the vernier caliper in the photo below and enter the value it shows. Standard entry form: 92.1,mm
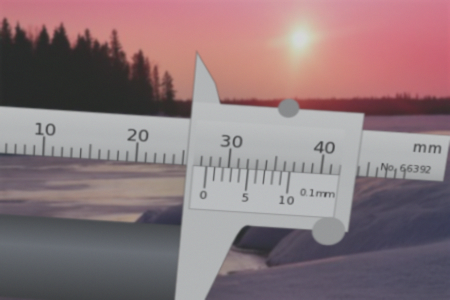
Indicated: 27.6,mm
